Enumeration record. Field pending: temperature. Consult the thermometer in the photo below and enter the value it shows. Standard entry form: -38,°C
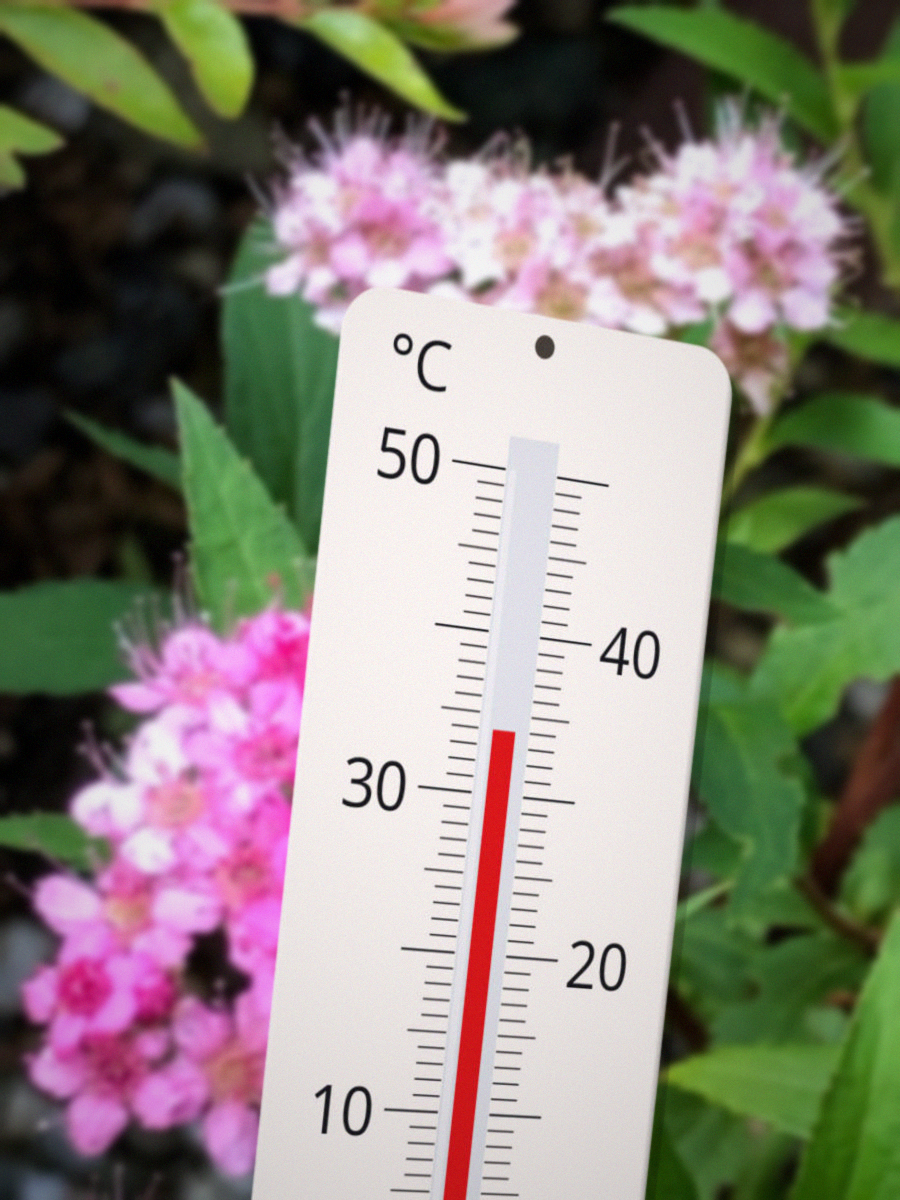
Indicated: 34,°C
